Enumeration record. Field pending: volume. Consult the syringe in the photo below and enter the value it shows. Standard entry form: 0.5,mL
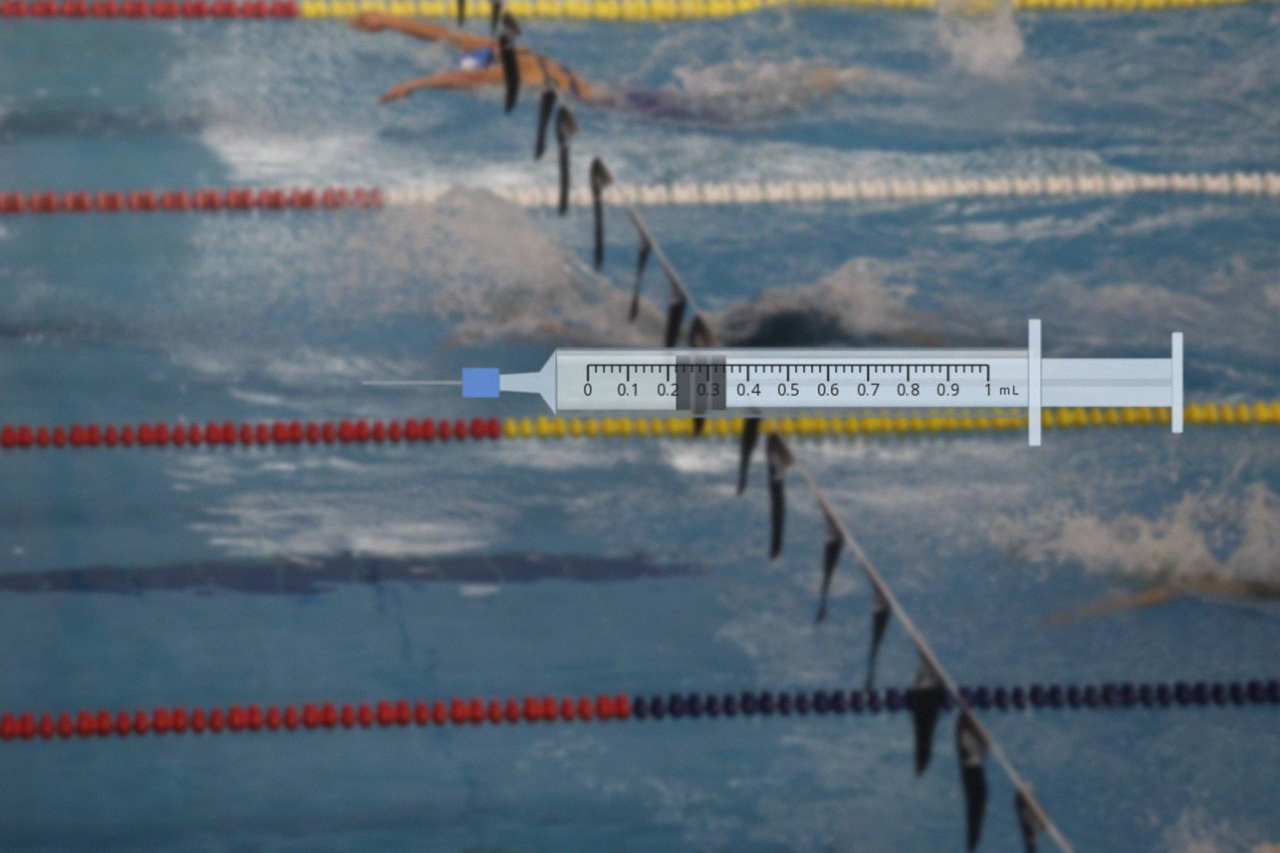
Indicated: 0.22,mL
